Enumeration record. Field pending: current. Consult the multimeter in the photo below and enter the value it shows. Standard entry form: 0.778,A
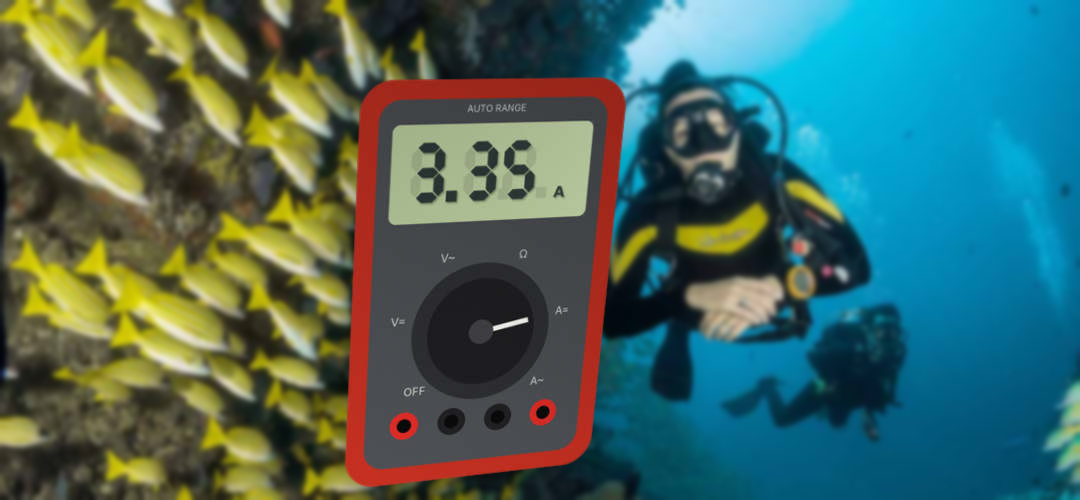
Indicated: 3.35,A
